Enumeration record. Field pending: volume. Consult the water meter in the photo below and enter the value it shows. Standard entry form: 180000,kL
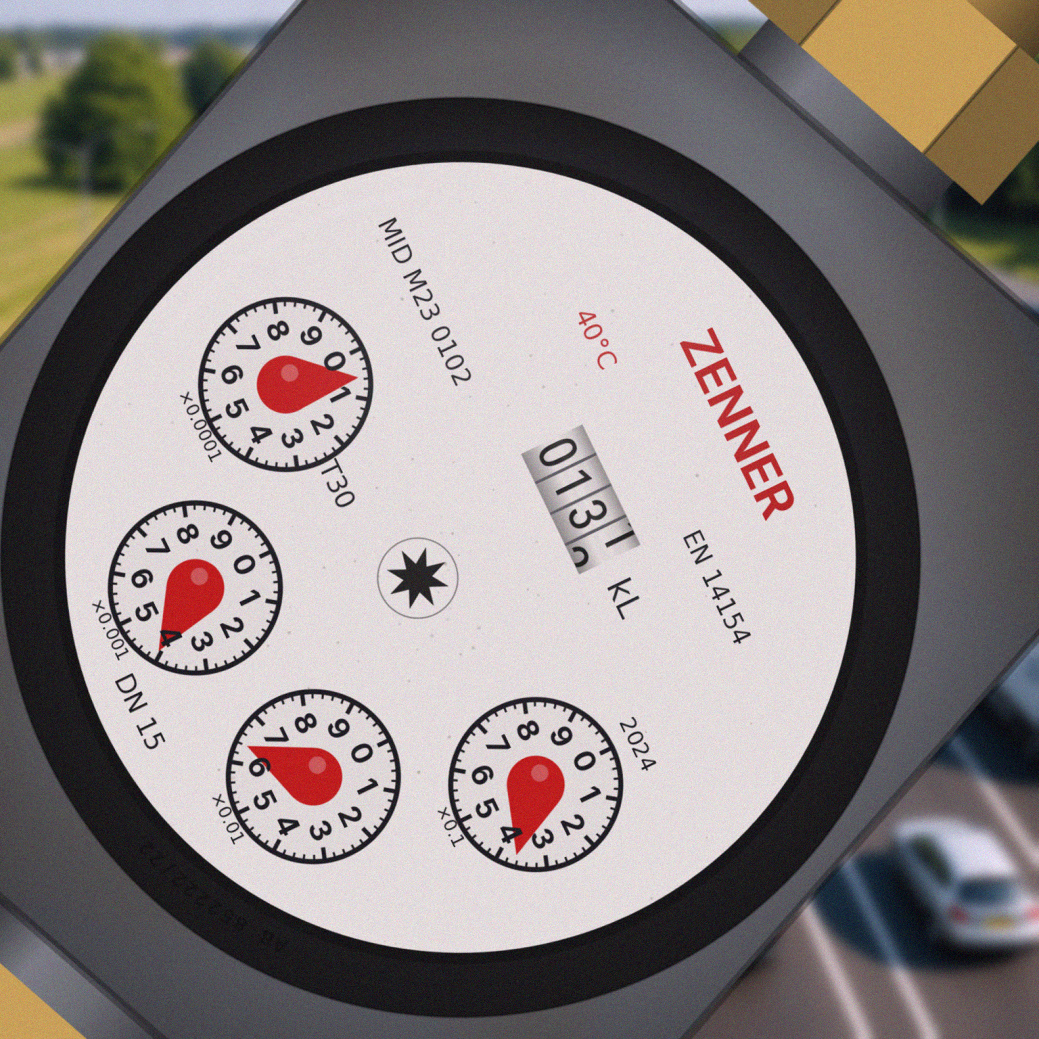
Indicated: 131.3640,kL
